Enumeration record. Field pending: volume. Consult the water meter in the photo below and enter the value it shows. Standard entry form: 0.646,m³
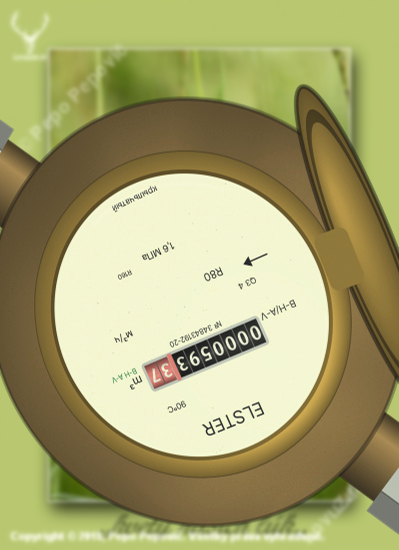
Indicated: 593.37,m³
